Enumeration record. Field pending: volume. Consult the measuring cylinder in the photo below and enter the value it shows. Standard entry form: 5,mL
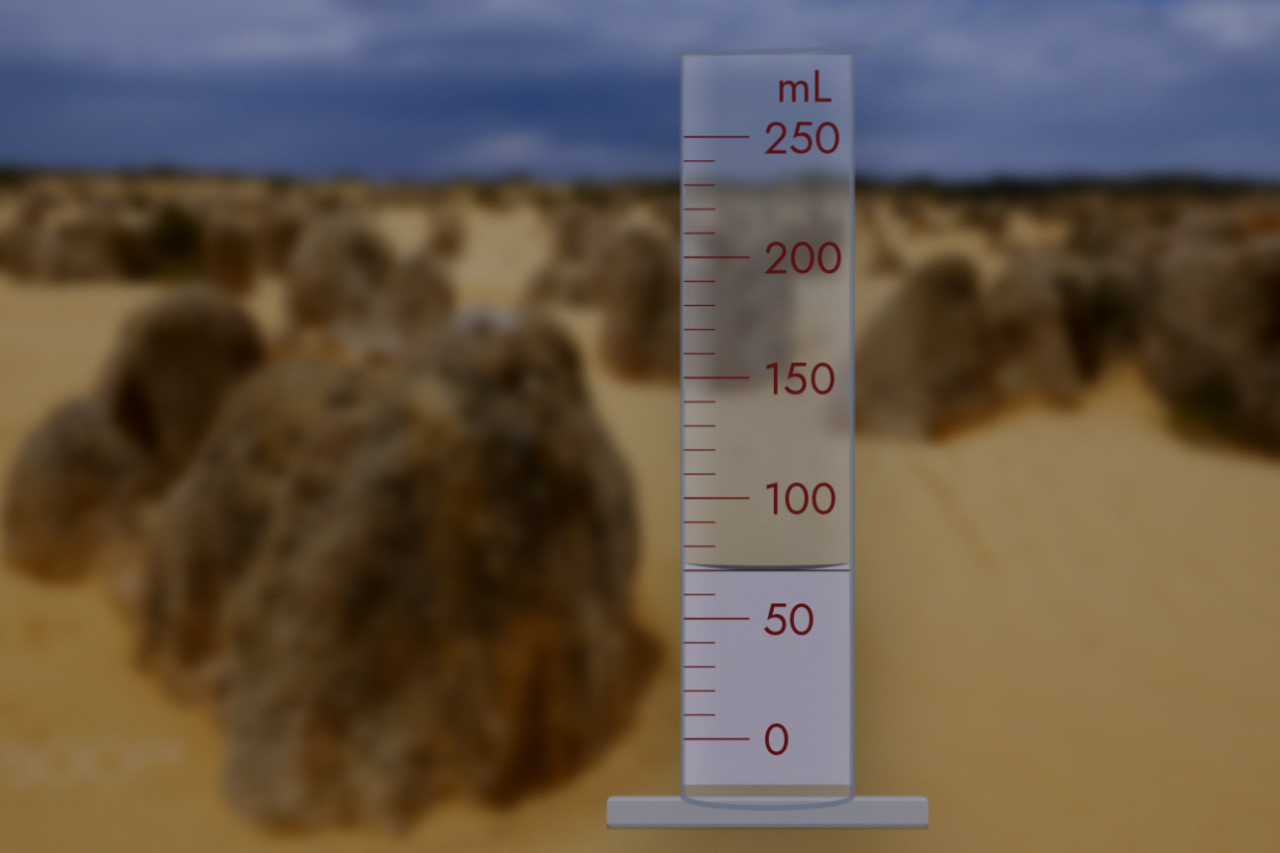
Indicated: 70,mL
